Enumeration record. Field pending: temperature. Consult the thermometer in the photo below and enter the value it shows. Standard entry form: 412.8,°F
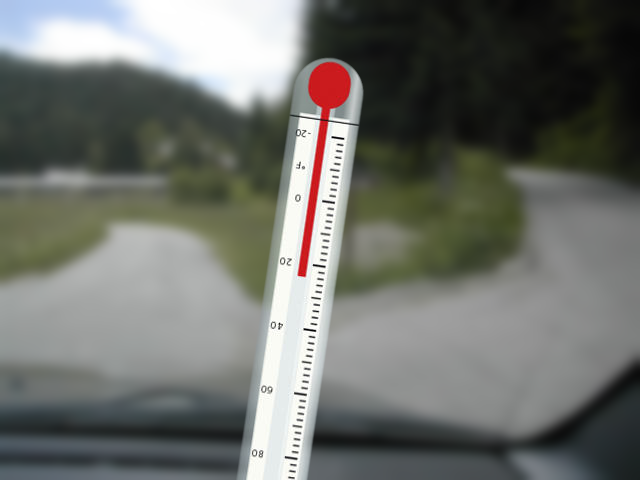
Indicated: 24,°F
